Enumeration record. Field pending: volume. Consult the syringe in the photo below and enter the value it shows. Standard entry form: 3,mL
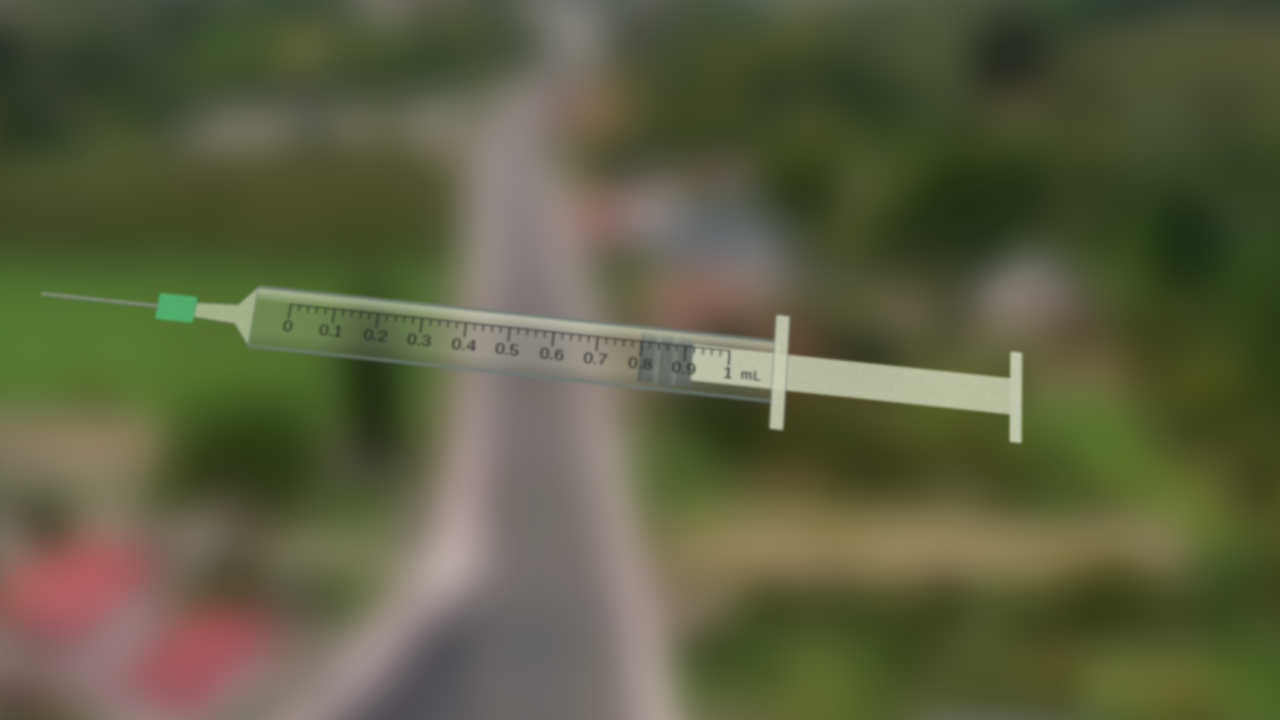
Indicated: 0.8,mL
